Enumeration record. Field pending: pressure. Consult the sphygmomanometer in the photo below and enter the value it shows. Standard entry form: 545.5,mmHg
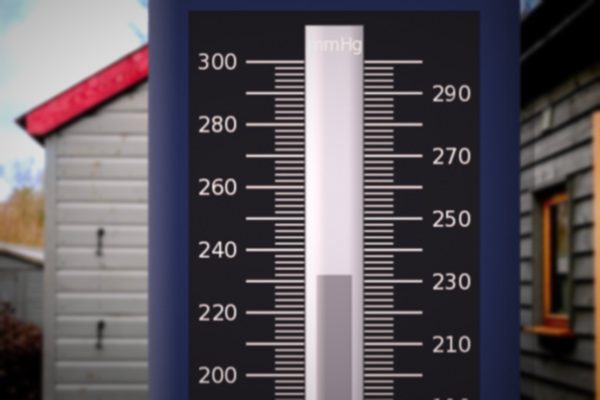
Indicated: 232,mmHg
